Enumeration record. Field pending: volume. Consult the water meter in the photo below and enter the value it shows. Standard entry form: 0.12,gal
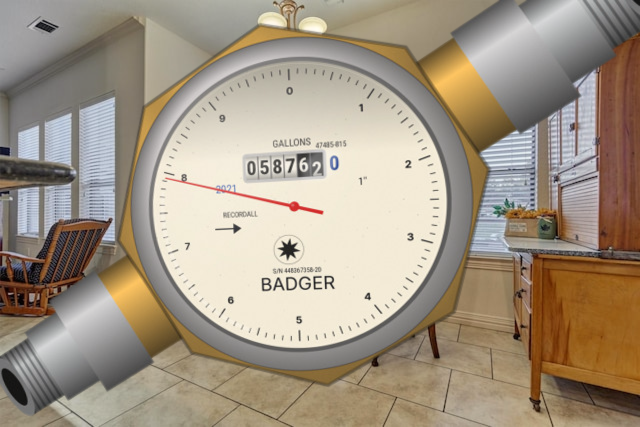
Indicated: 587617.9,gal
